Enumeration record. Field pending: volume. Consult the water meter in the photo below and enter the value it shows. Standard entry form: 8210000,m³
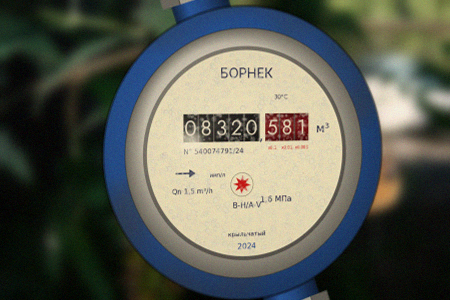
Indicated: 8320.581,m³
